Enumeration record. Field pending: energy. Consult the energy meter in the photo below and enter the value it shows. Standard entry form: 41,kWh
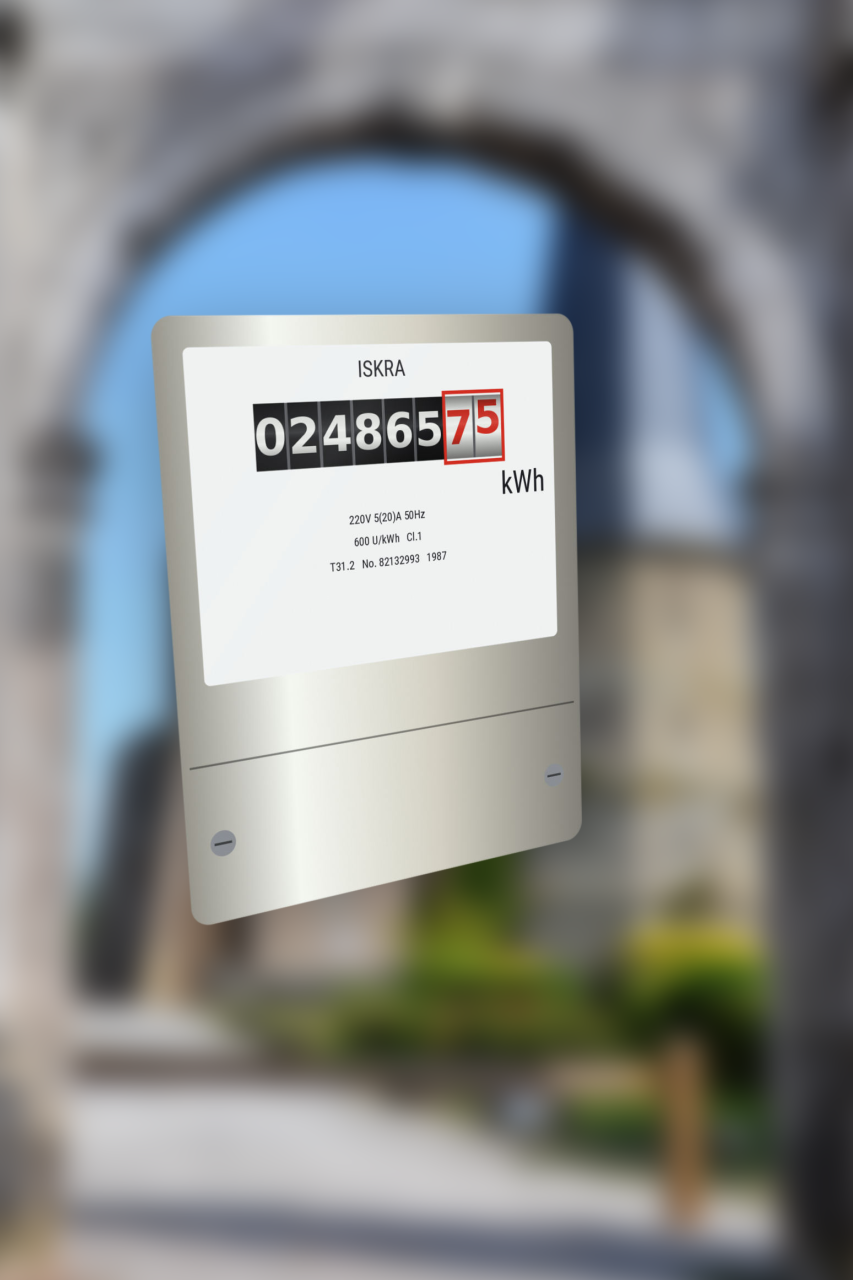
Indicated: 24865.75,kWh
